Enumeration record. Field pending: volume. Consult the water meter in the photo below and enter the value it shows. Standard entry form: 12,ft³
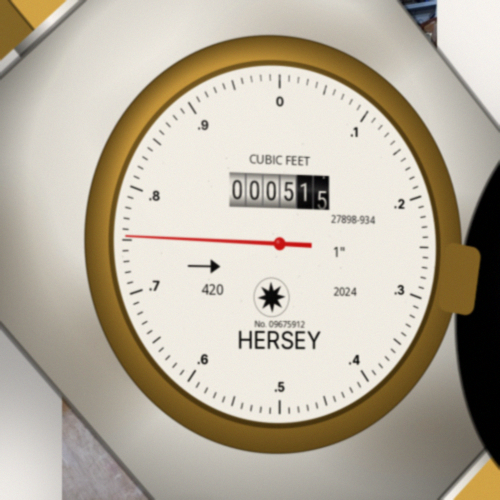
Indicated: 514.75,ft³
